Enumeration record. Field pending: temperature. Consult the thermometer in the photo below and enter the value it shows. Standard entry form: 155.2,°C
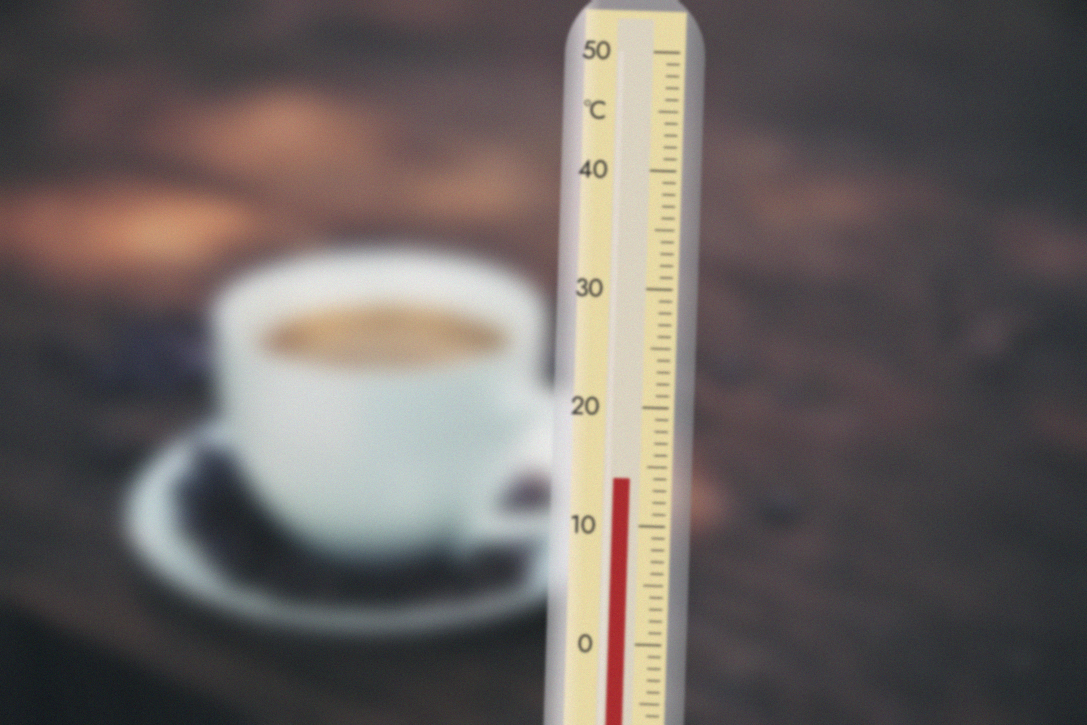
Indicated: 14,°C
